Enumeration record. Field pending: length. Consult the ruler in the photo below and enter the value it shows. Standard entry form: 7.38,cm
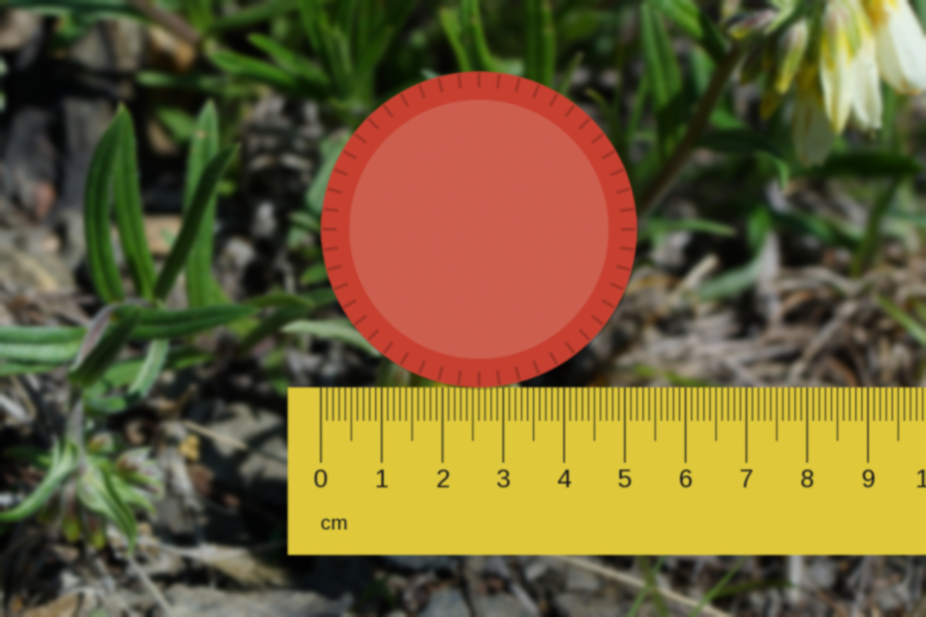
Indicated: 5.2,cm
